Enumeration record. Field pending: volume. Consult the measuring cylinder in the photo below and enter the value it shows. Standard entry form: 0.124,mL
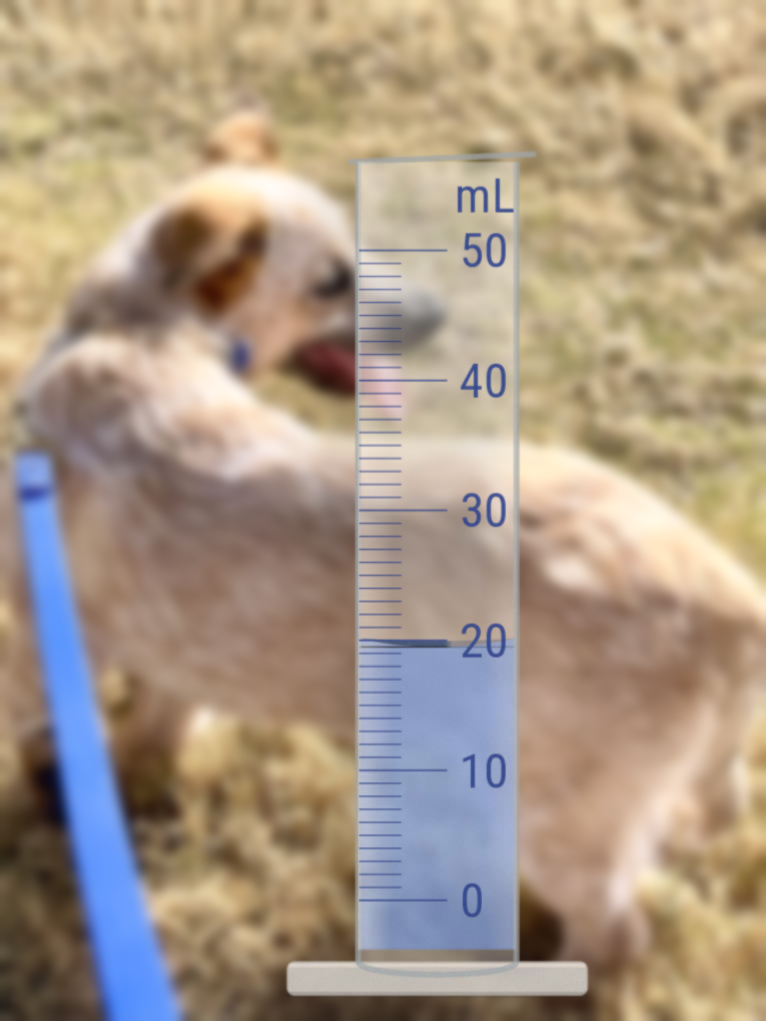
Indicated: 19.5,mL
